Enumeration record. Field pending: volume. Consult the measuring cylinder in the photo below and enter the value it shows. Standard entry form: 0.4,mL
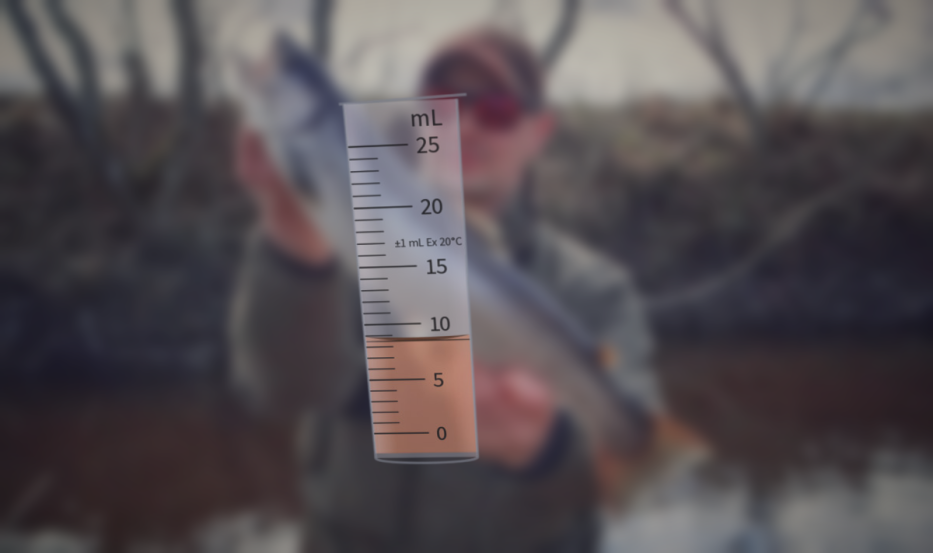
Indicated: 8.5,mL
